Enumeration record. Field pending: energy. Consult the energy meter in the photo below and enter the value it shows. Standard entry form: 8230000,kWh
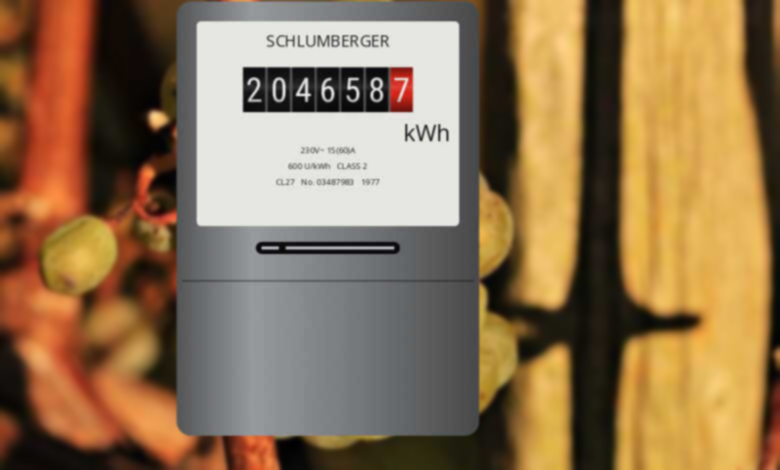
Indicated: 204658.7,kWh
